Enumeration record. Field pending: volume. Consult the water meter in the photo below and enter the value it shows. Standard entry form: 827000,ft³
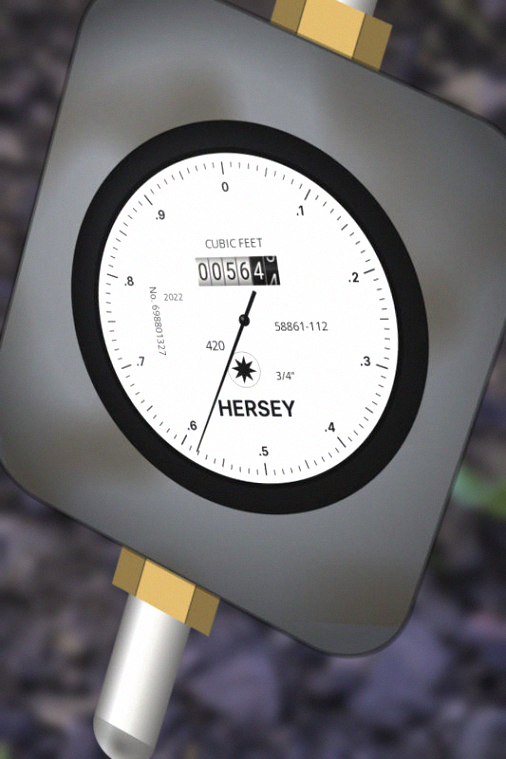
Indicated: 5643.58,ft³
